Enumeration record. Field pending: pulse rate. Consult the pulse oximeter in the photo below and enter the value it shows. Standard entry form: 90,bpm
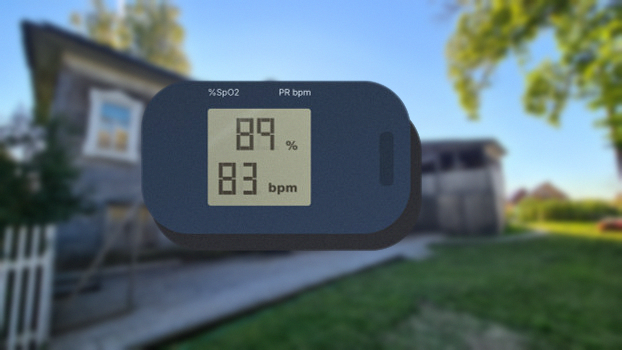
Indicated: 83,bpm
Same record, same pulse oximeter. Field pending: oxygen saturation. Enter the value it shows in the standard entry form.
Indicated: 89,%
